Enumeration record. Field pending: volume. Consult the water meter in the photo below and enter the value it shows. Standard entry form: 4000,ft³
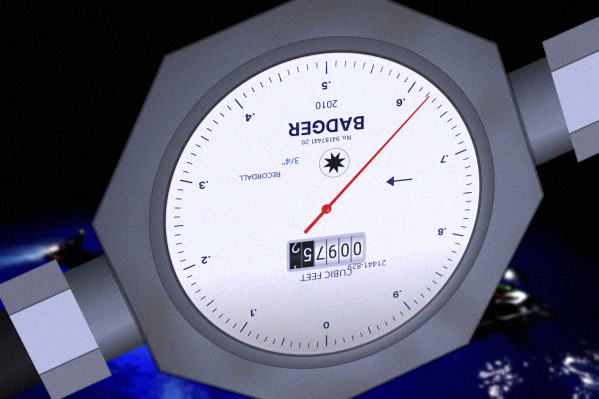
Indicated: 9751.62,ft³
